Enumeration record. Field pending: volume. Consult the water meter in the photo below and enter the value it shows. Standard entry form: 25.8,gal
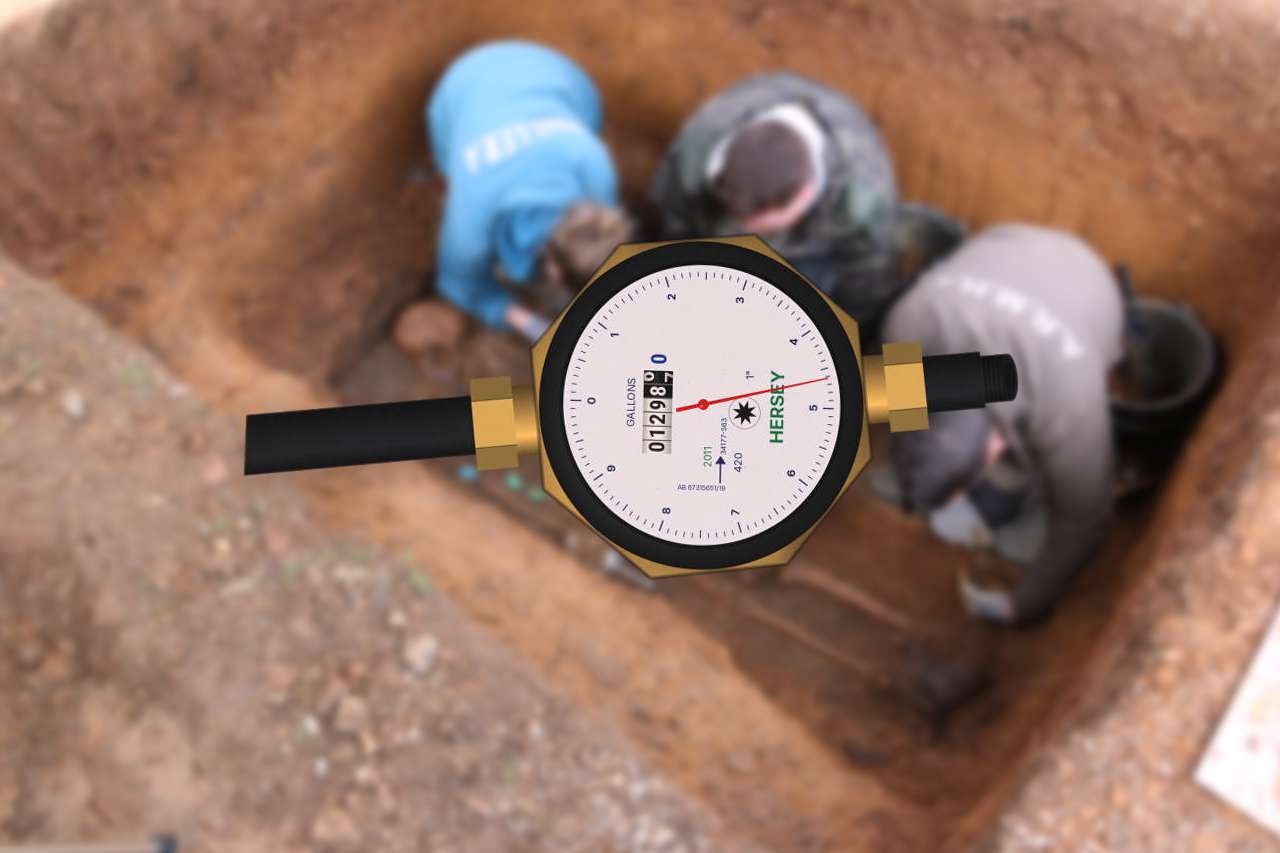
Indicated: 129864.6,gal
